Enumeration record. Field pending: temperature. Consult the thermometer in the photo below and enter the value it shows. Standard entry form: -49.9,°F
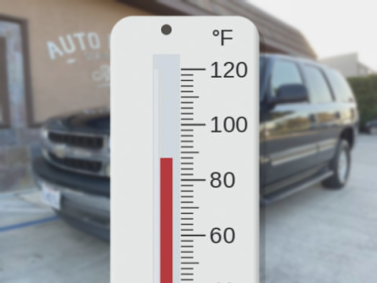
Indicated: 88,°F
